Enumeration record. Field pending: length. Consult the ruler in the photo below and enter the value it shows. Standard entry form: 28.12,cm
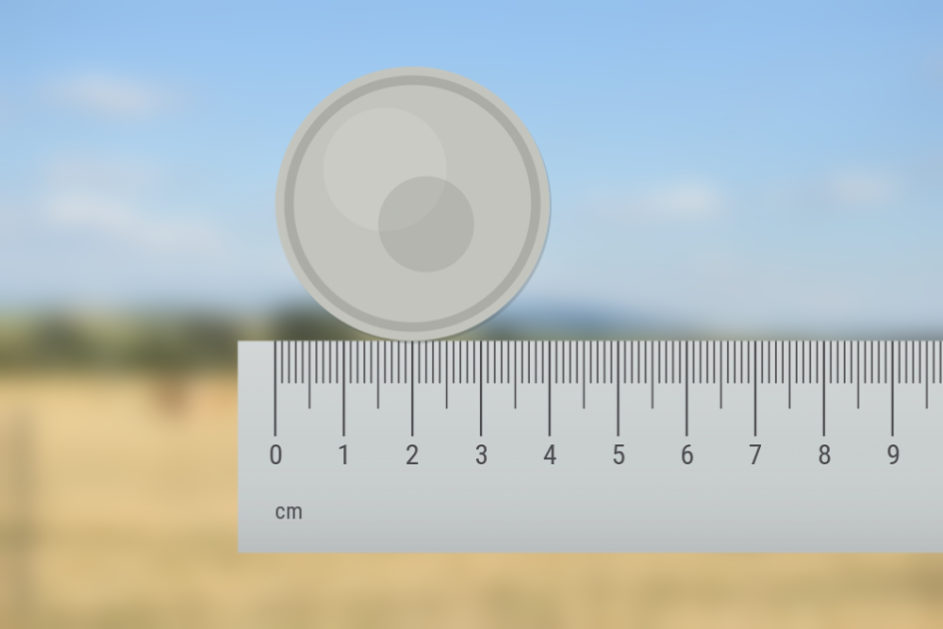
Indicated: 4,cm
